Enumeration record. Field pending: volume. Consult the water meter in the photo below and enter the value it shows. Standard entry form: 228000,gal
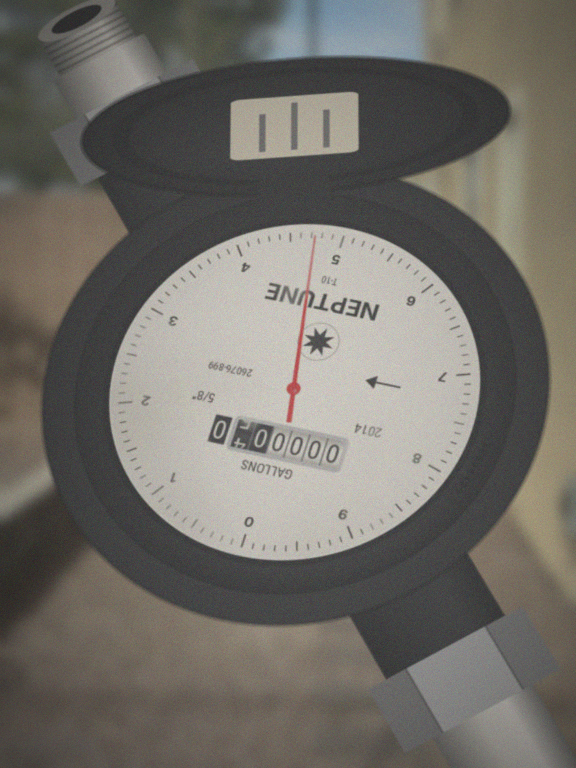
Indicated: 44.7,gal
